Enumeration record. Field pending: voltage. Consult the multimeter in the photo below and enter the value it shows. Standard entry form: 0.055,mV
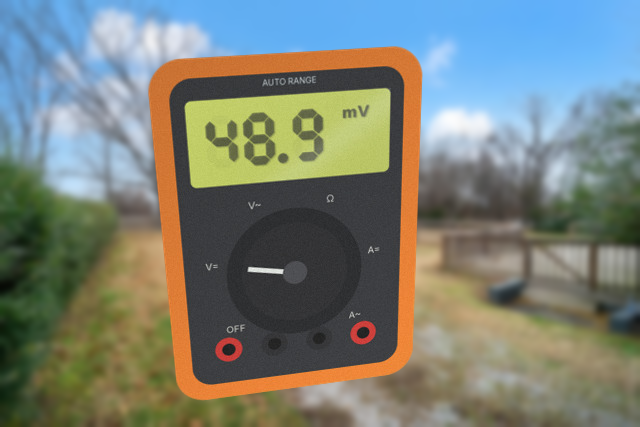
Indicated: 48.9,mV
